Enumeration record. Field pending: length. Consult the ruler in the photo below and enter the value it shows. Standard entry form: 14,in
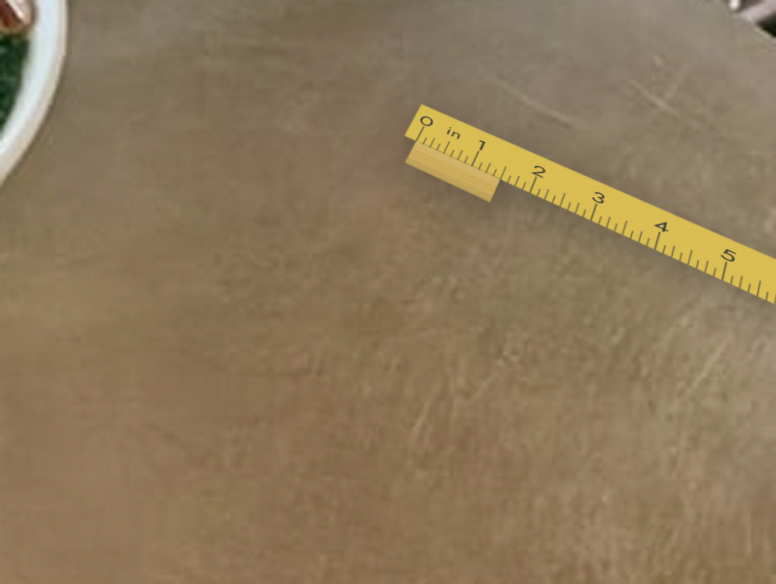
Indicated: 1.5,in
